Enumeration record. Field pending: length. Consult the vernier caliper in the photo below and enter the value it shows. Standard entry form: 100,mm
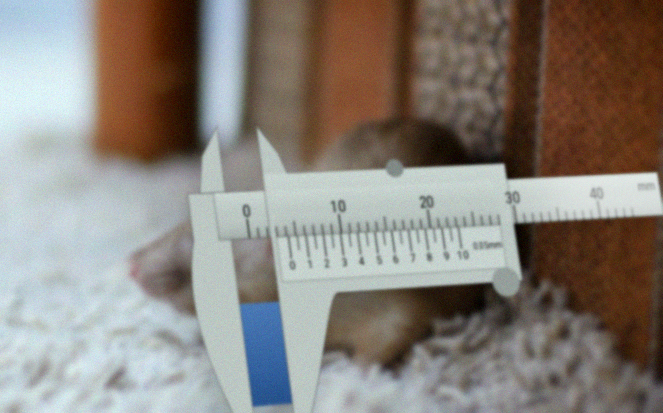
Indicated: 4.2,mm
